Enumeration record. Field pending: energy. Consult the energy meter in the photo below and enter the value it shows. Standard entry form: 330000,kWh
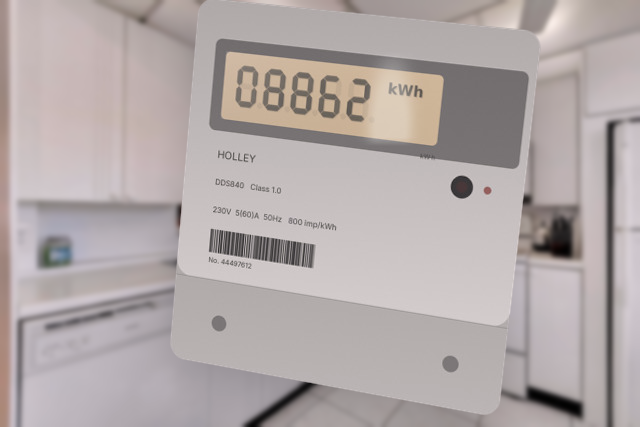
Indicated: 8862,kWh
